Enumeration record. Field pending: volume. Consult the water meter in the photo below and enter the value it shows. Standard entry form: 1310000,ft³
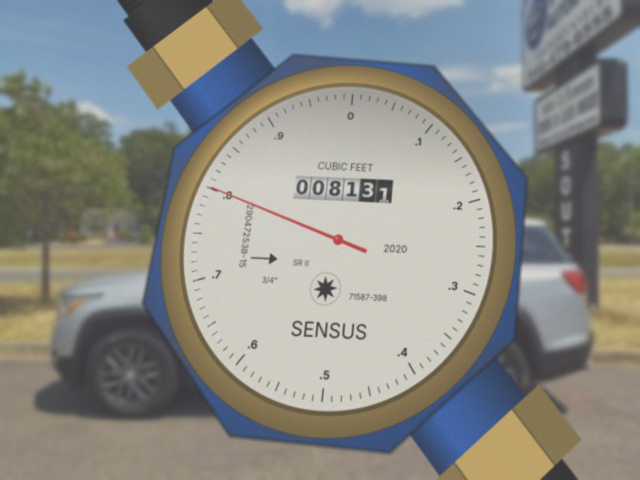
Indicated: 8130.80,ft³
